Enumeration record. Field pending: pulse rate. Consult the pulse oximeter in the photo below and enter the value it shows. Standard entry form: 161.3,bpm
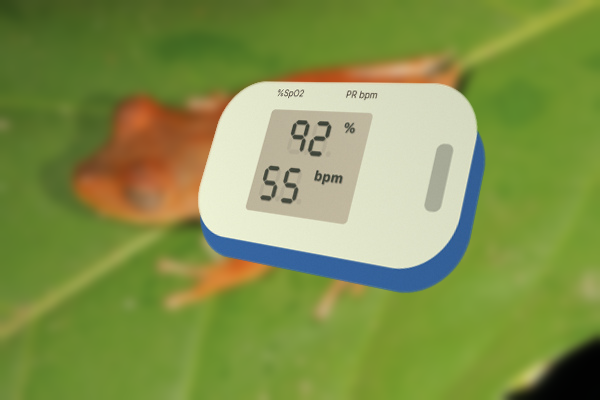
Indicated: 55,bpm
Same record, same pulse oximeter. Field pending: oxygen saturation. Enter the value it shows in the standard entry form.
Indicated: 92,%
